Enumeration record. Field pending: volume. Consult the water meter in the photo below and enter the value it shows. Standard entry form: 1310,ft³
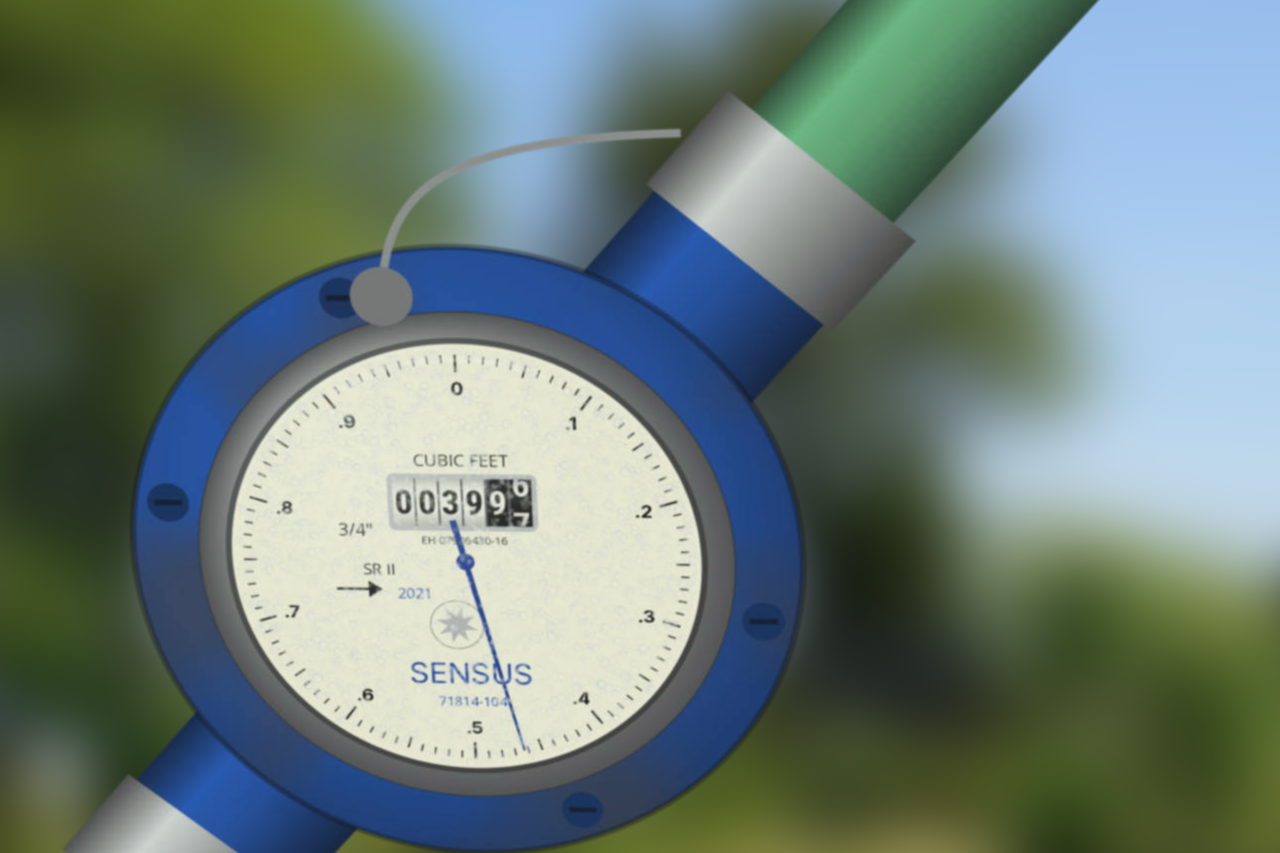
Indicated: 3996.46,ft³
